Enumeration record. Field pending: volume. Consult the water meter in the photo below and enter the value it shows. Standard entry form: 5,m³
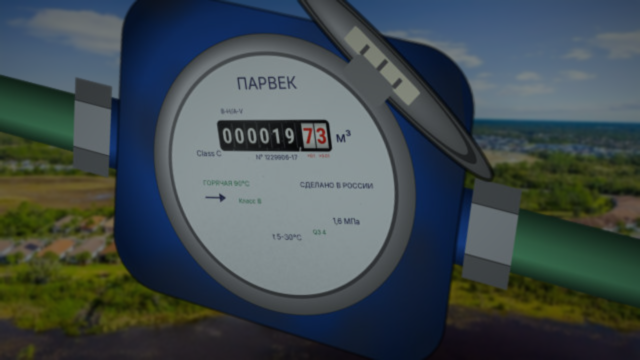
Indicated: 19.73,m³
